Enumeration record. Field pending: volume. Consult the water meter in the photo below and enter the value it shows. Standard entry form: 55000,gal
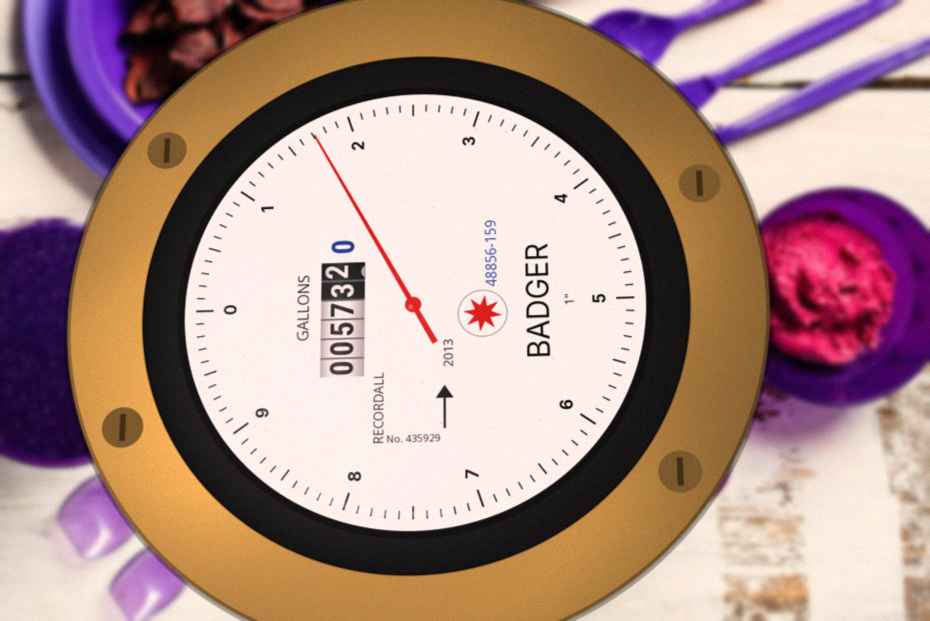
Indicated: 57321.7,gal
